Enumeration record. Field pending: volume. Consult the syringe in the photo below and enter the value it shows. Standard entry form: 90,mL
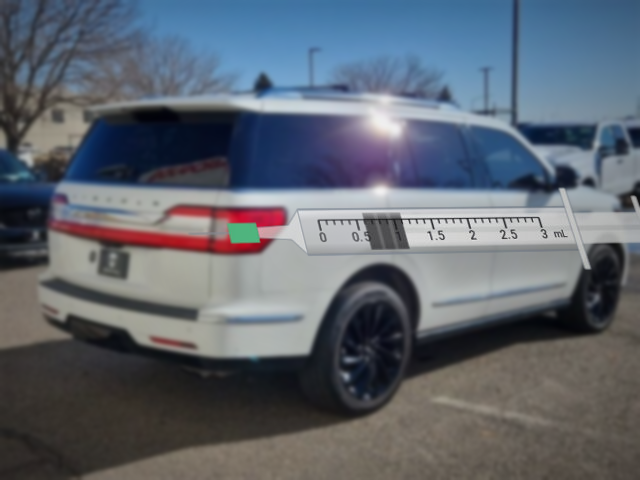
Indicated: 0.6,mL
